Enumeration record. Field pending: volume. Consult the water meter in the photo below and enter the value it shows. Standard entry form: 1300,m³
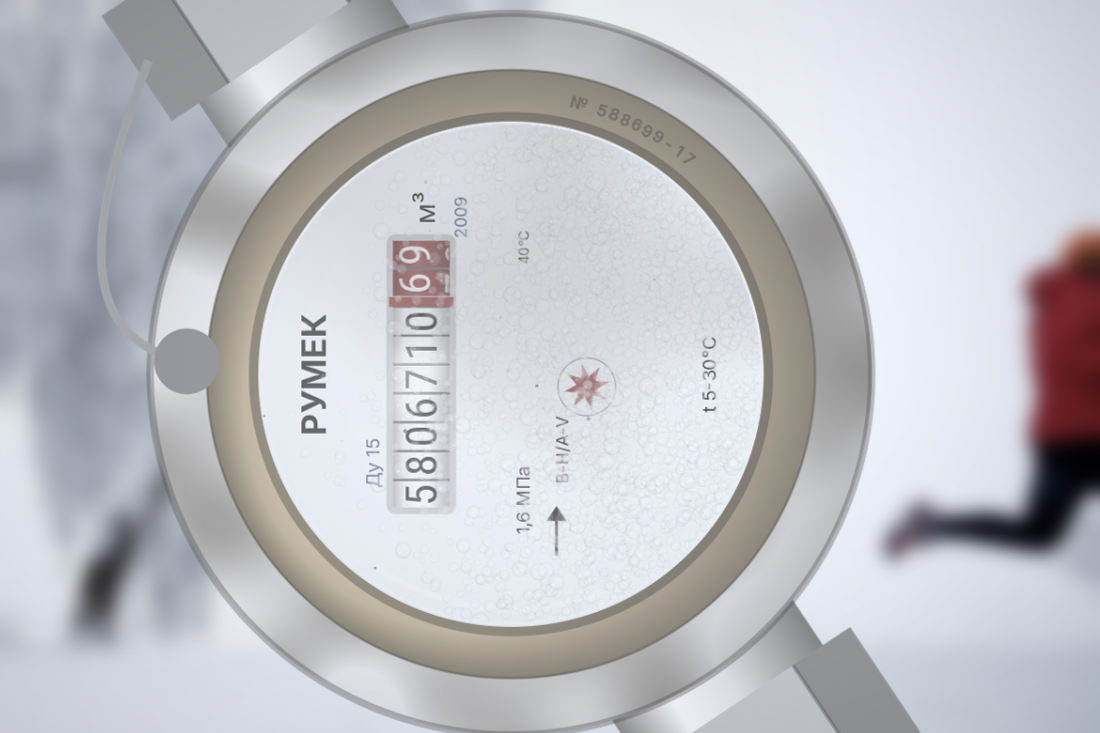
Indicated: 5806710.69,m³
